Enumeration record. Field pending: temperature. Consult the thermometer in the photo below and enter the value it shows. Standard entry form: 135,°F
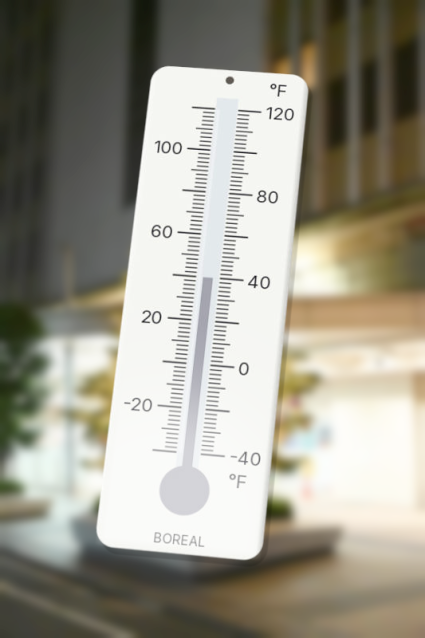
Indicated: 40,°F
